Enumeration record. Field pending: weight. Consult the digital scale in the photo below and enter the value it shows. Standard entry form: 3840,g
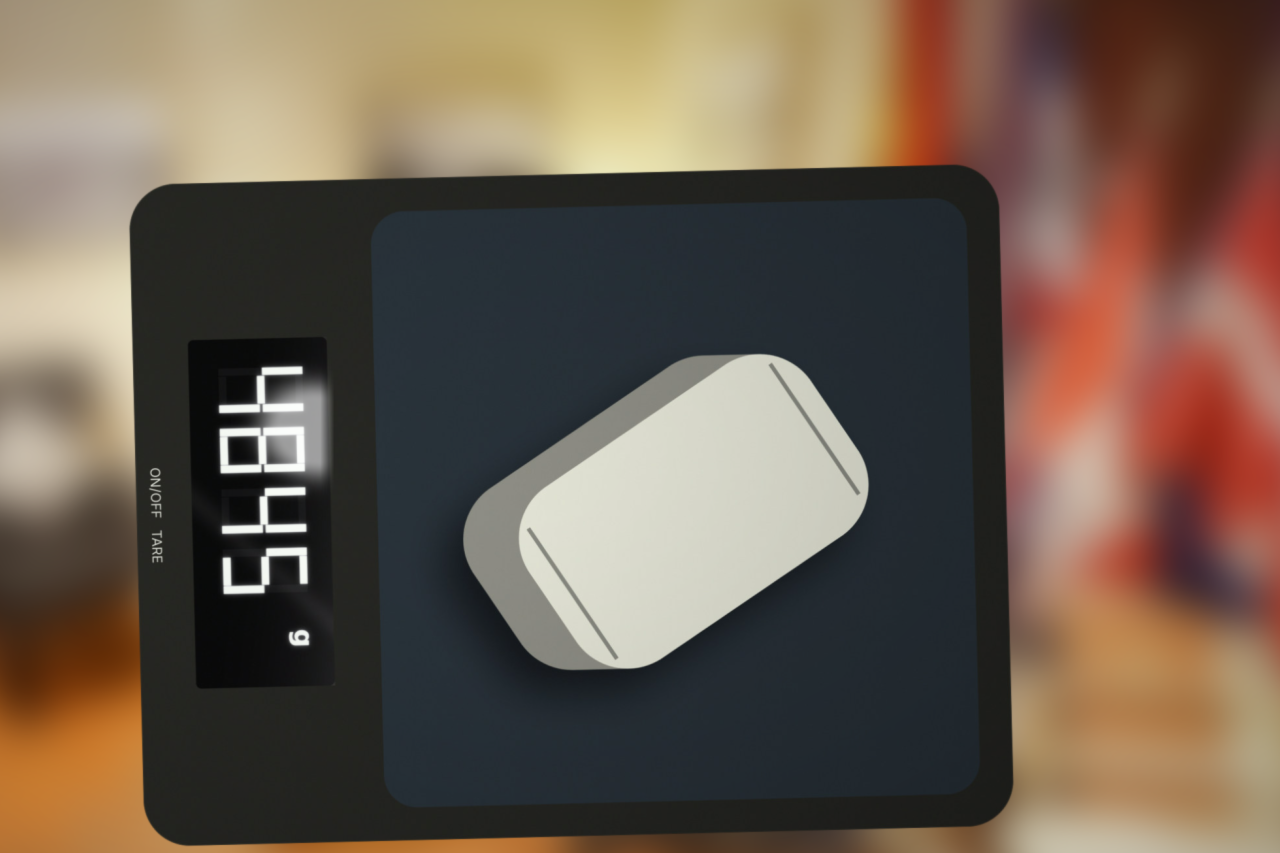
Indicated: 4845,g
